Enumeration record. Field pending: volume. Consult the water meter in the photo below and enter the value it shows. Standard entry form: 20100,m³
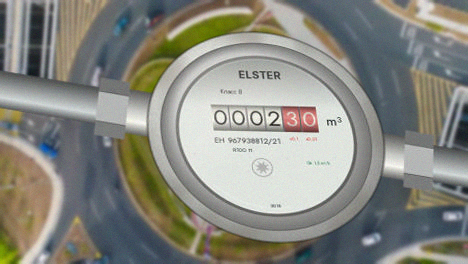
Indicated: 2.30,m³
